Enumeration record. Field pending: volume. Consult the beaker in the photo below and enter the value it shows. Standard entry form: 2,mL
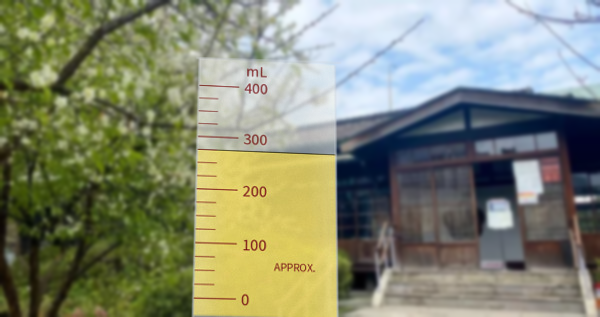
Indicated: 275,mL
